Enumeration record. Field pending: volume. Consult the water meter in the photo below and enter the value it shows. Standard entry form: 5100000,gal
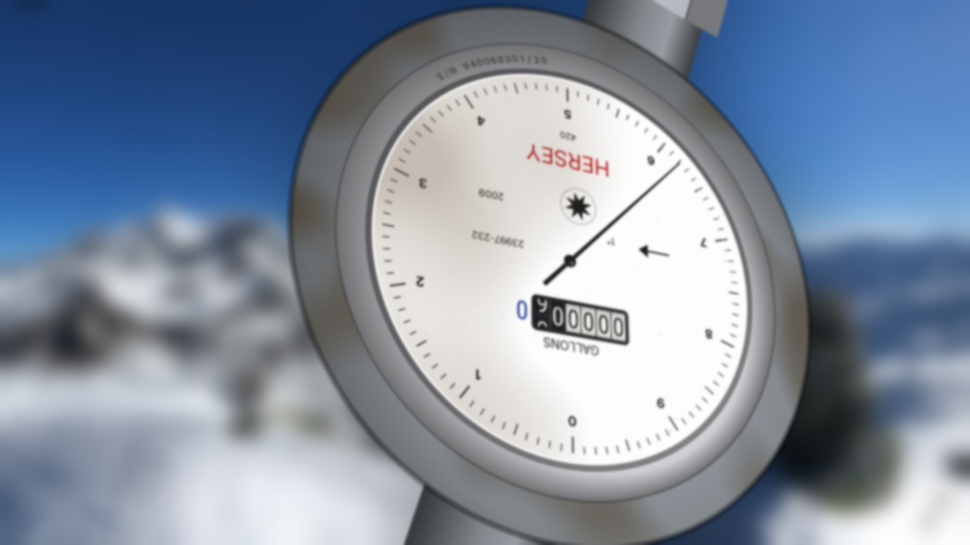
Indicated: 56.2,gal
